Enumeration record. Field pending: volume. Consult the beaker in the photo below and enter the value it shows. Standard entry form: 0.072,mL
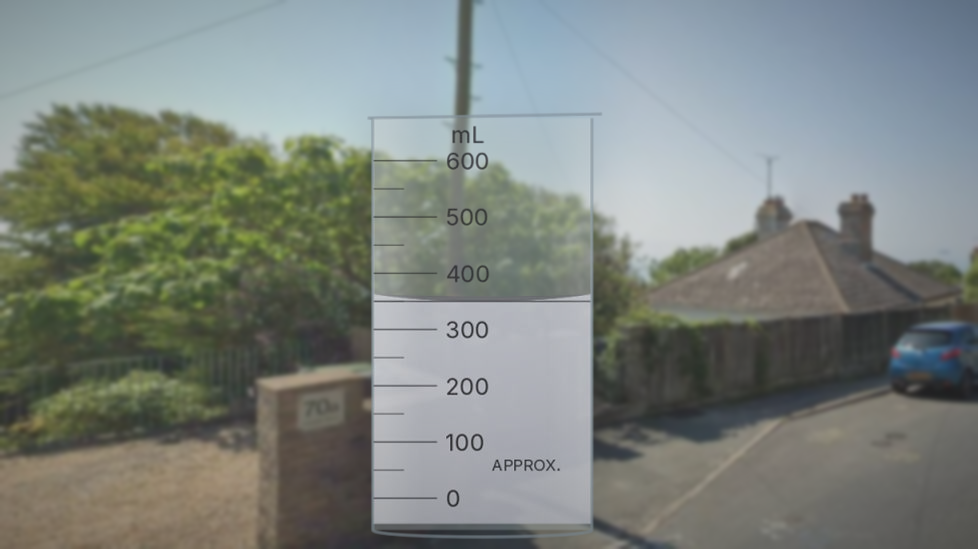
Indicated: 350,mL
